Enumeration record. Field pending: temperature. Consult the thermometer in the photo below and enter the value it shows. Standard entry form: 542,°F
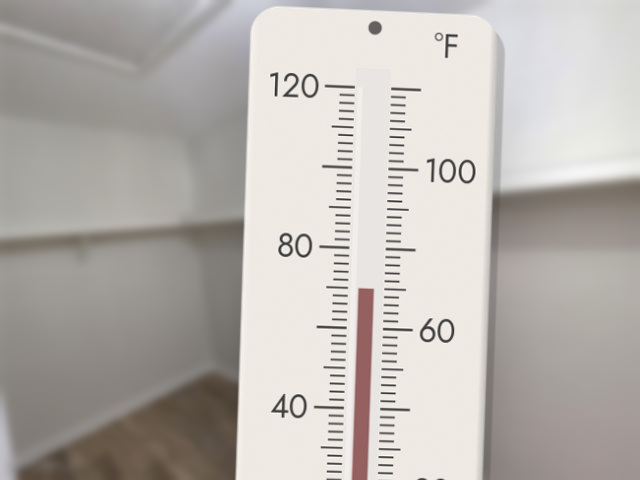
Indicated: 70,°F
